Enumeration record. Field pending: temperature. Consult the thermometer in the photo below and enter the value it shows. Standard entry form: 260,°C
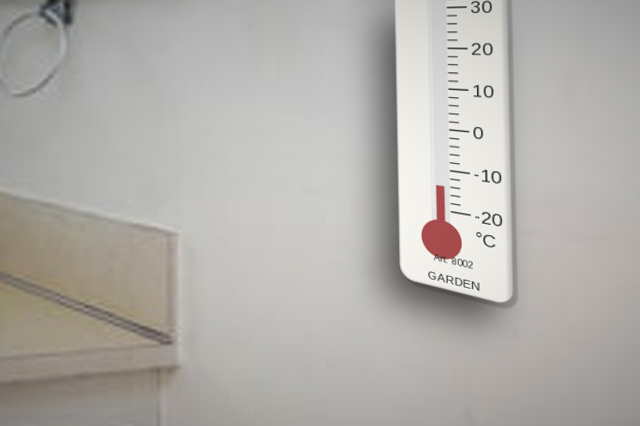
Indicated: -14,°C
